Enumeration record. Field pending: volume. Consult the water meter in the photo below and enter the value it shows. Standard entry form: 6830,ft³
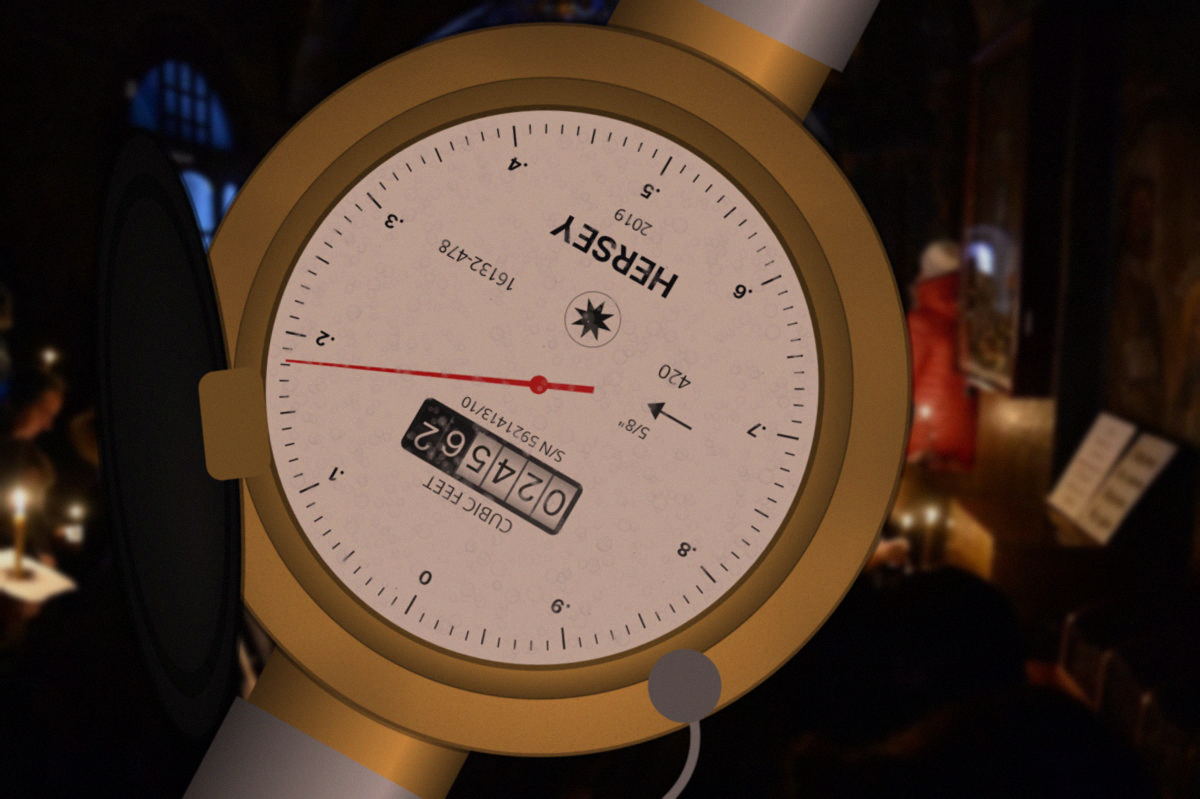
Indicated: 24562.18,ft³
